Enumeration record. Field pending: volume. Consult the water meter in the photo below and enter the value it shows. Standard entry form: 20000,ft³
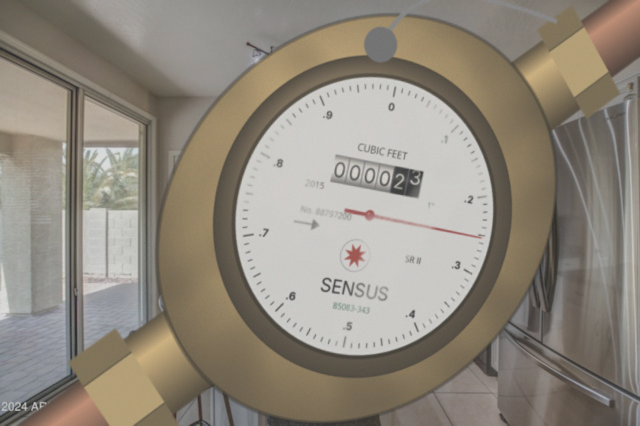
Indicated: 23.25,ft³
